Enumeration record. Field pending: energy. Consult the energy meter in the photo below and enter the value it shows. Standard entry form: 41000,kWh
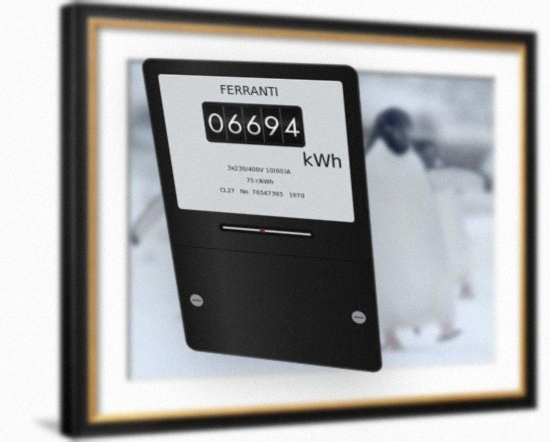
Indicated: 6694,kWh
